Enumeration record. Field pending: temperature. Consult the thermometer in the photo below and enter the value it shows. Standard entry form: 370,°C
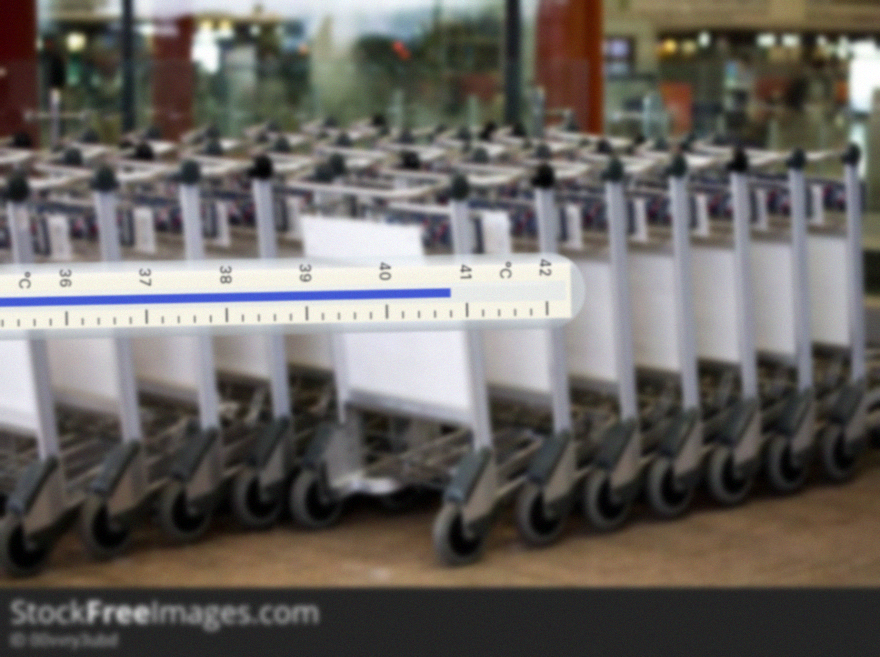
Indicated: 40.8,°C
